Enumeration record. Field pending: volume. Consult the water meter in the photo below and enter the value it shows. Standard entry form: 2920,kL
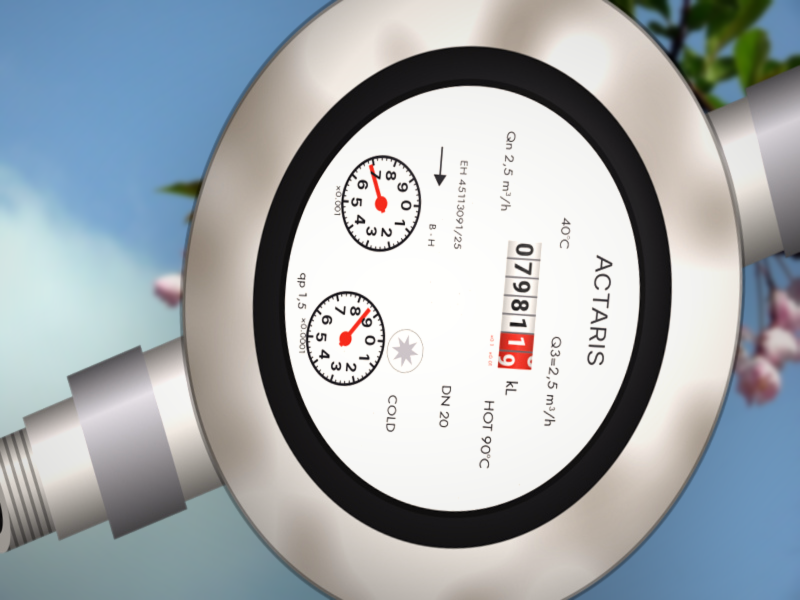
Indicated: 7981.1868,kL
